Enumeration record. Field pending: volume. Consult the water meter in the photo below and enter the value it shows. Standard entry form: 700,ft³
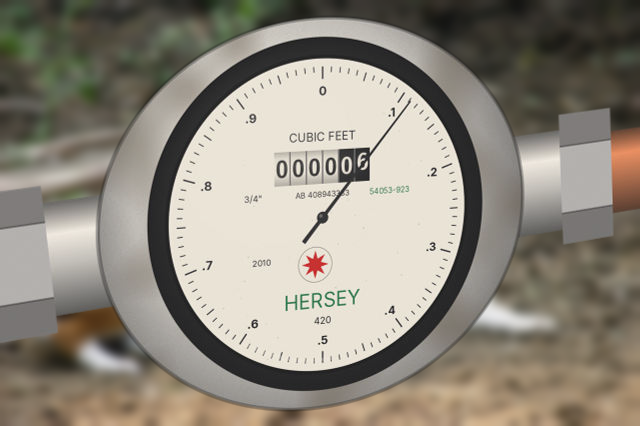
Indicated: 6.11,ft³
